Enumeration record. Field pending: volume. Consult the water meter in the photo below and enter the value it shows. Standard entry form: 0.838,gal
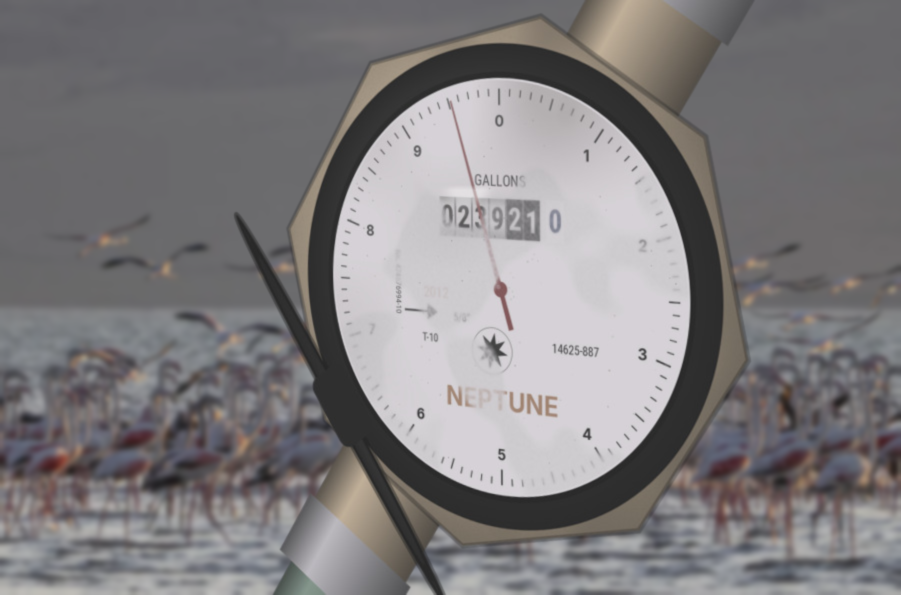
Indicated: 239209.5,gal
